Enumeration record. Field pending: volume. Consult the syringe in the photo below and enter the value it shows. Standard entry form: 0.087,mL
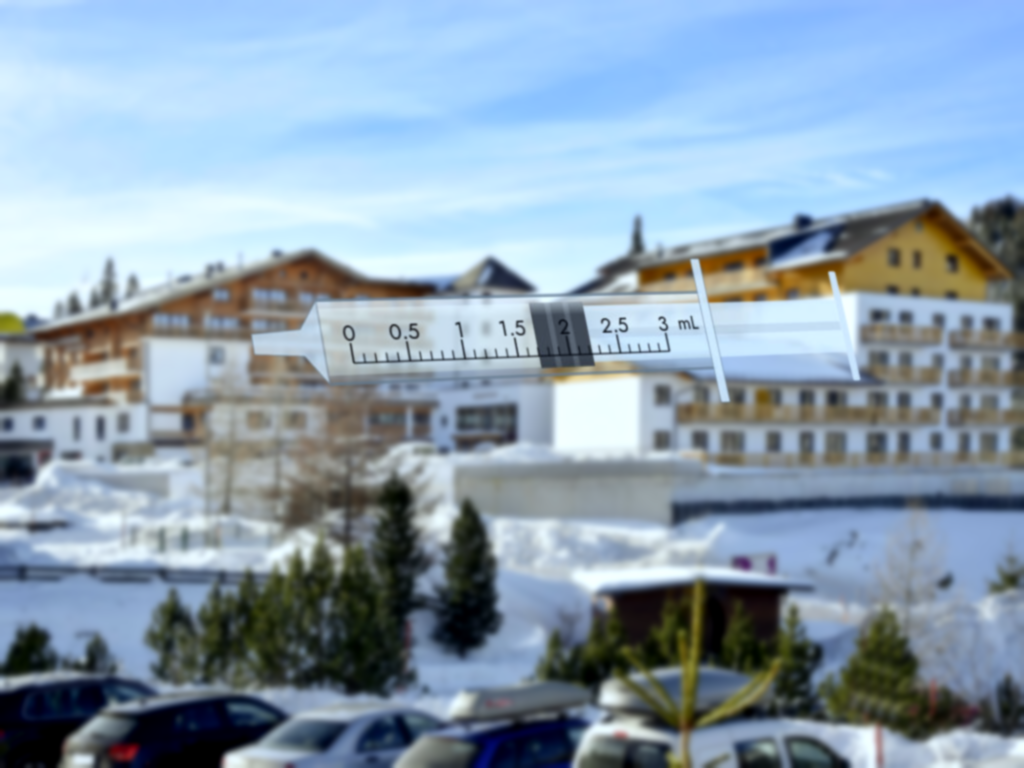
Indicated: 1.7,mL
